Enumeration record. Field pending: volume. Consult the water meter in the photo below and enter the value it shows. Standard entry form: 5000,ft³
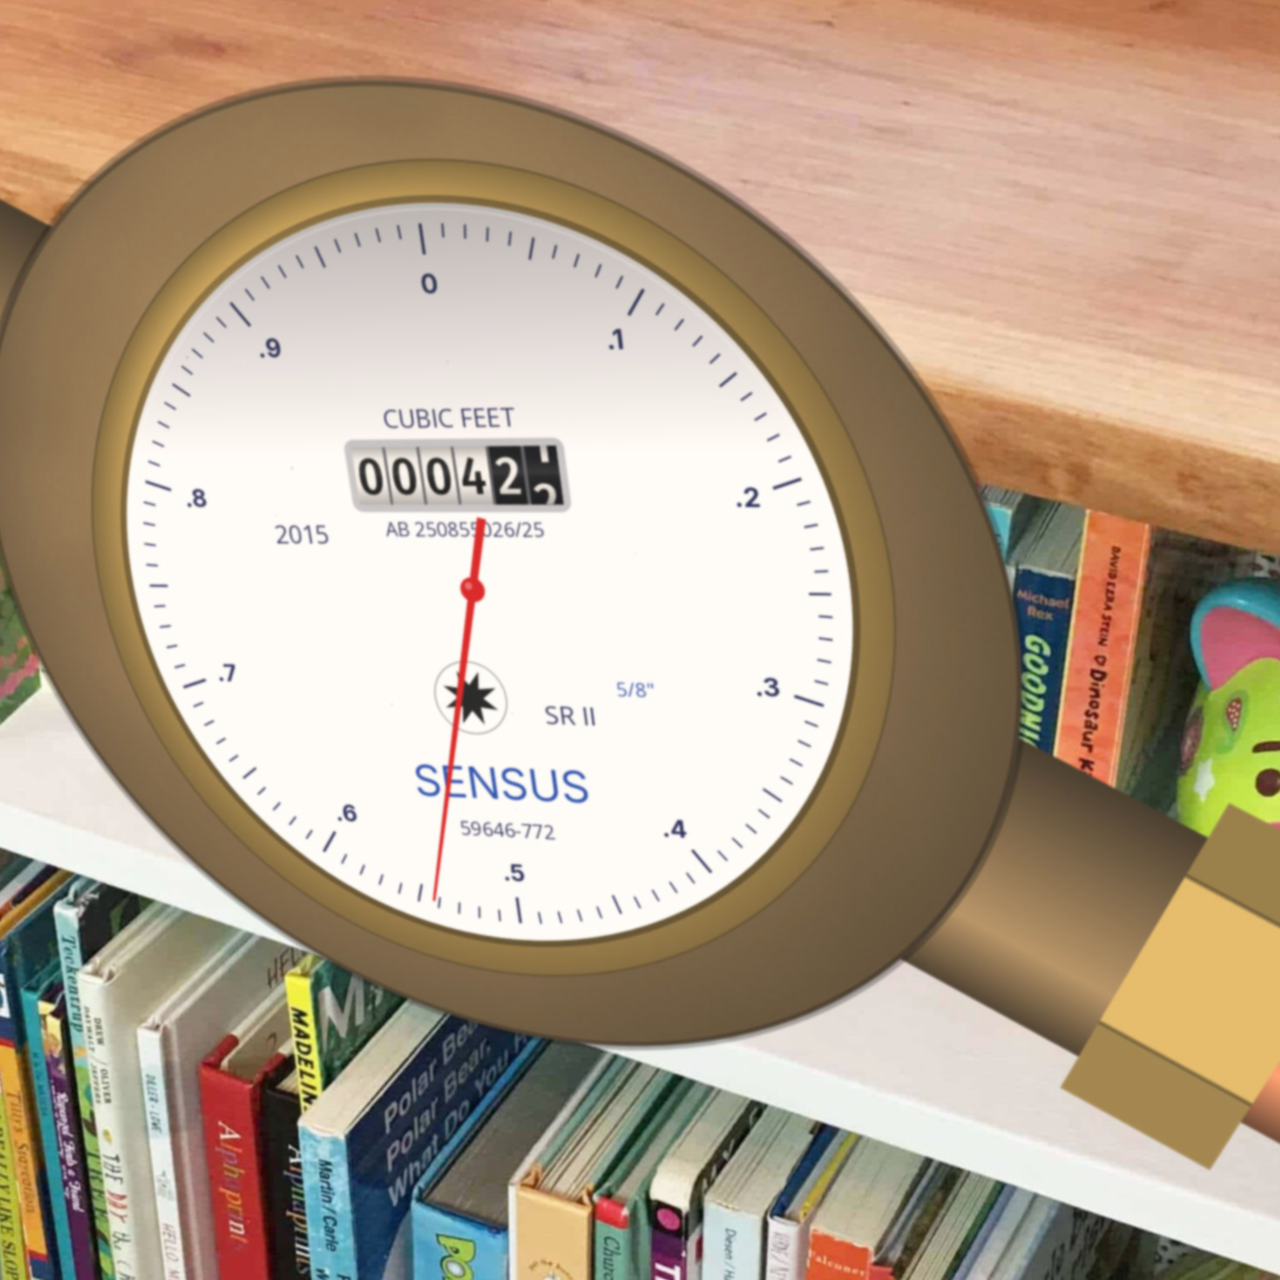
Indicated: 421.54,ft³
